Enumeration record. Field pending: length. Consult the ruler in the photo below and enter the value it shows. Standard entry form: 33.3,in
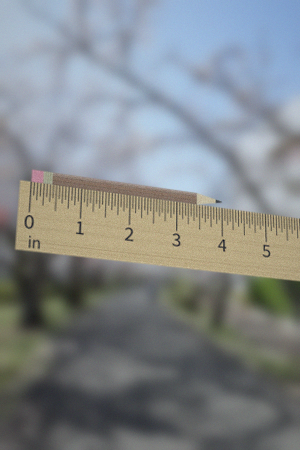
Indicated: 4,in
